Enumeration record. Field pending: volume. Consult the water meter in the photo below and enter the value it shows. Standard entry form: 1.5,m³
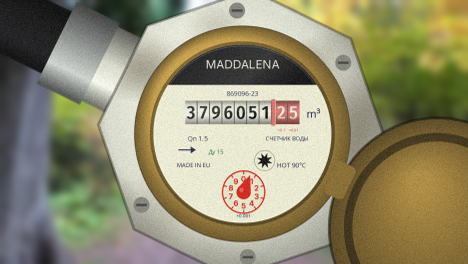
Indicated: 3796051.250,m³
